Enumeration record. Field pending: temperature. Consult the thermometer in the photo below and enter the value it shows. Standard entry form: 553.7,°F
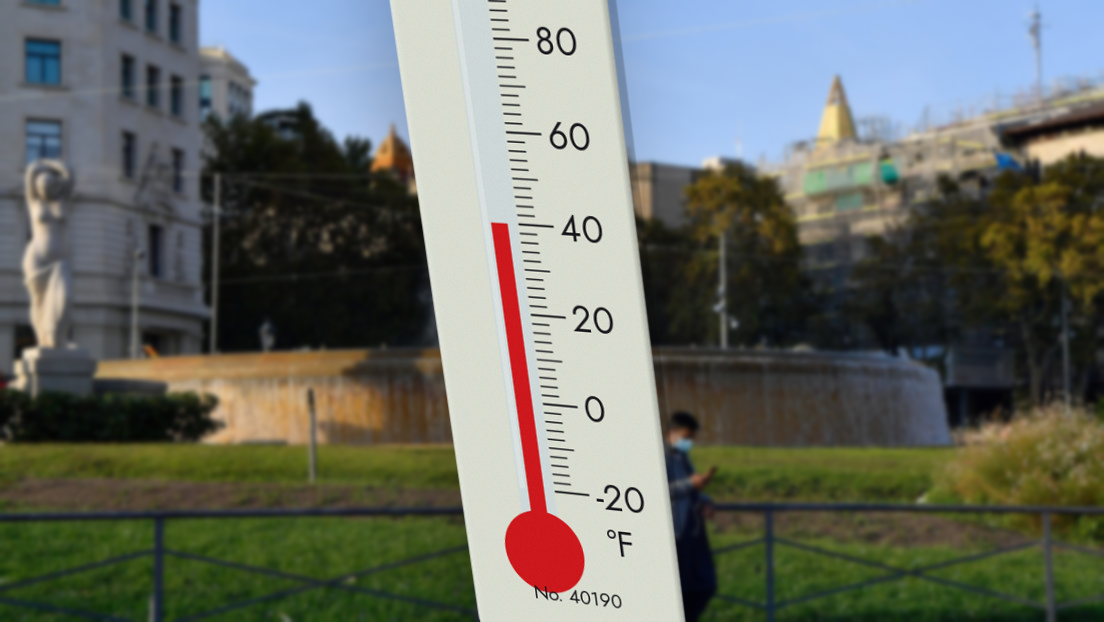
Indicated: 40,°F
